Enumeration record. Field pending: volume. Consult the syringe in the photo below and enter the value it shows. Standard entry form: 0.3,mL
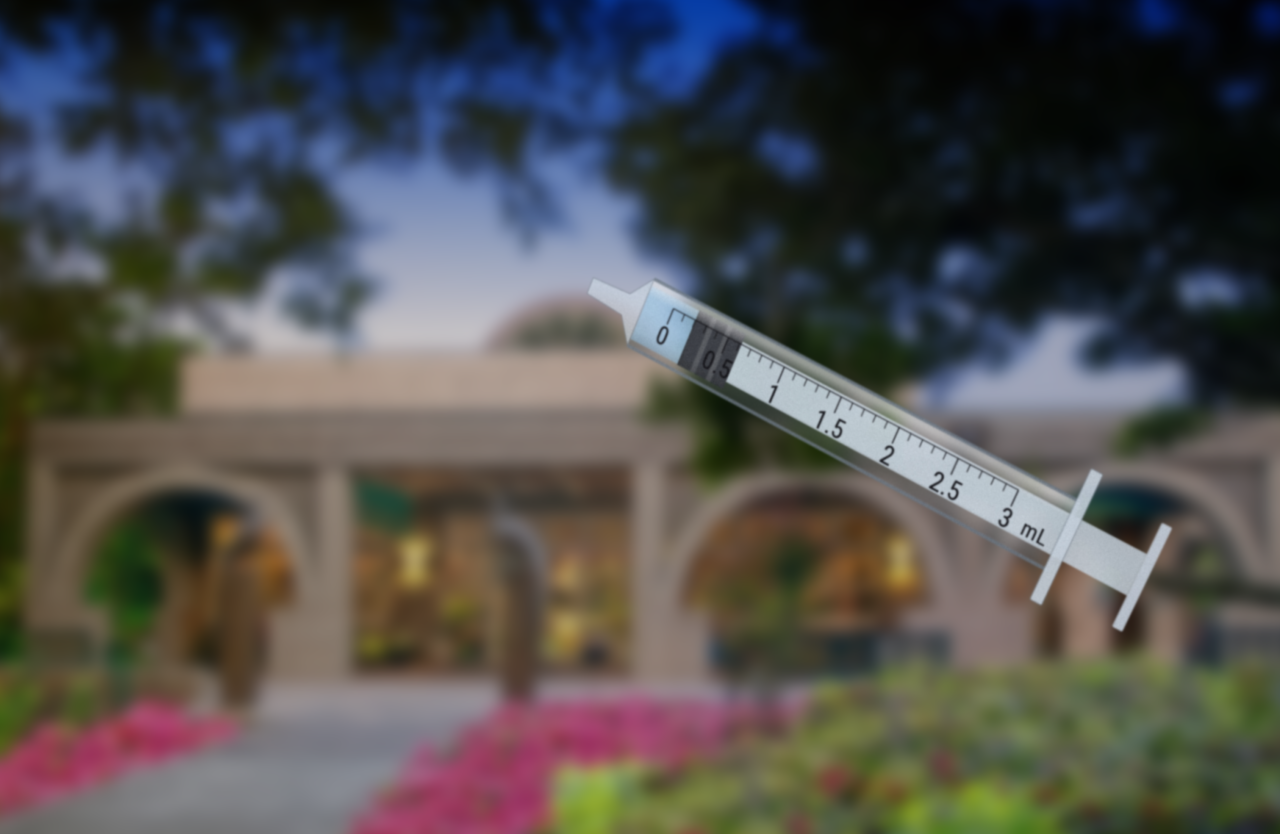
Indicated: 0.2,mL
